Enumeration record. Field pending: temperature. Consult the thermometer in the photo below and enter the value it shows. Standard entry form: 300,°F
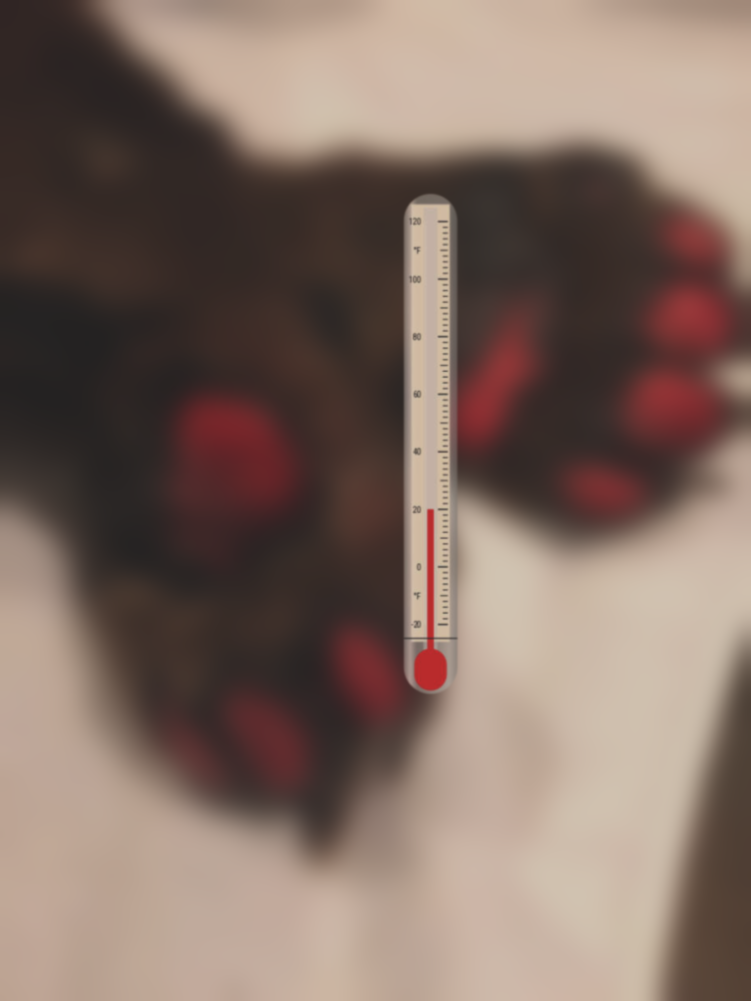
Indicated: 20,°F
